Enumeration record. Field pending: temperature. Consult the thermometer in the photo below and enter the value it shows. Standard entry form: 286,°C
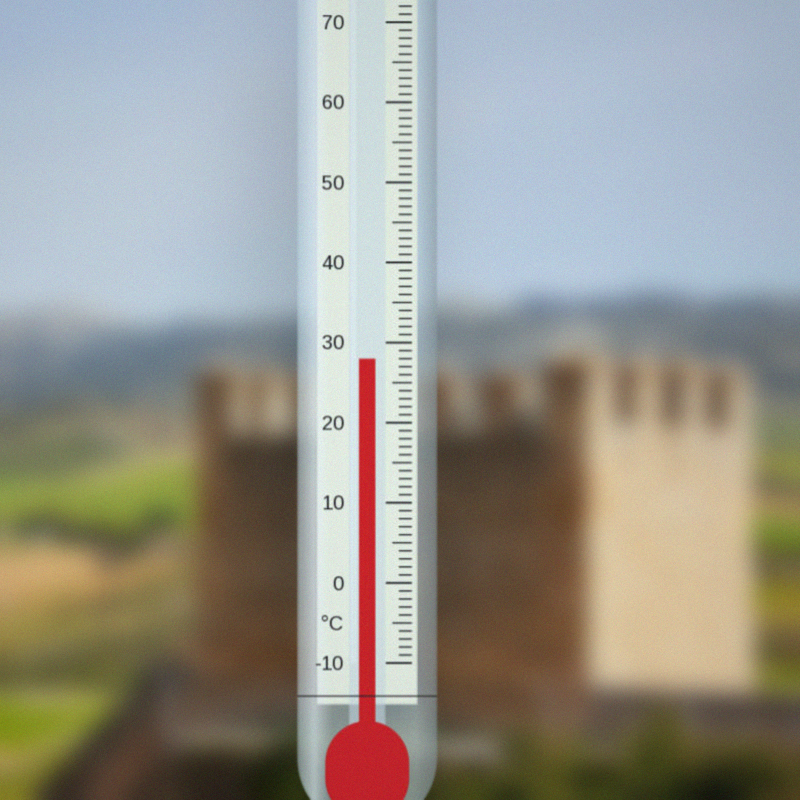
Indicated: 28,°C
